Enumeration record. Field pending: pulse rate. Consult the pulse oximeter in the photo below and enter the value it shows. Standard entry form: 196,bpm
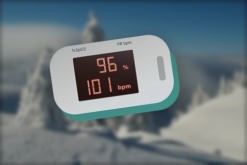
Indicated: 101,bpm
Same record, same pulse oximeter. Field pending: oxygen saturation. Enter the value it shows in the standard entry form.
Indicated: 96,%
